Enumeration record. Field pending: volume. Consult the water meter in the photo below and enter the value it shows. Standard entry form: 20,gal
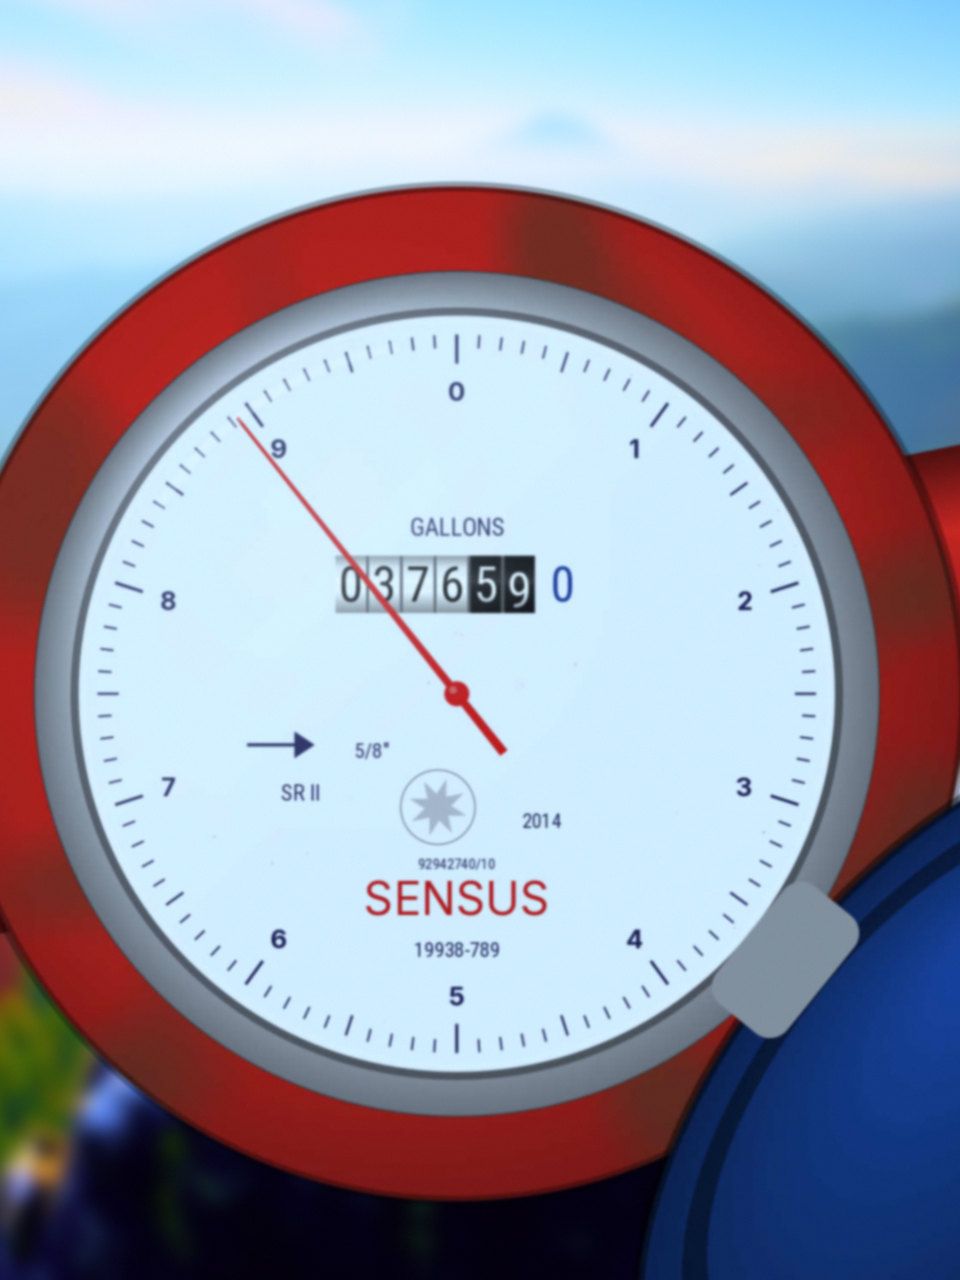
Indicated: 376588.9,gal
